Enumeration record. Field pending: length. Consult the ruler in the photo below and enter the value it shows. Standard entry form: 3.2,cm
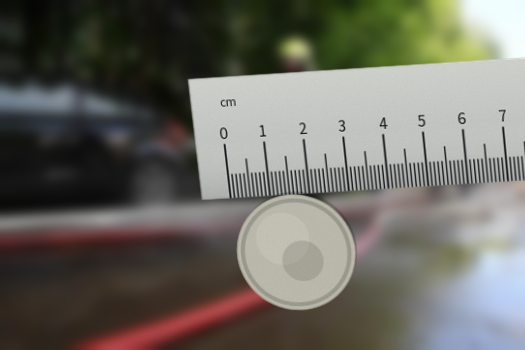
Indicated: 3,cm
